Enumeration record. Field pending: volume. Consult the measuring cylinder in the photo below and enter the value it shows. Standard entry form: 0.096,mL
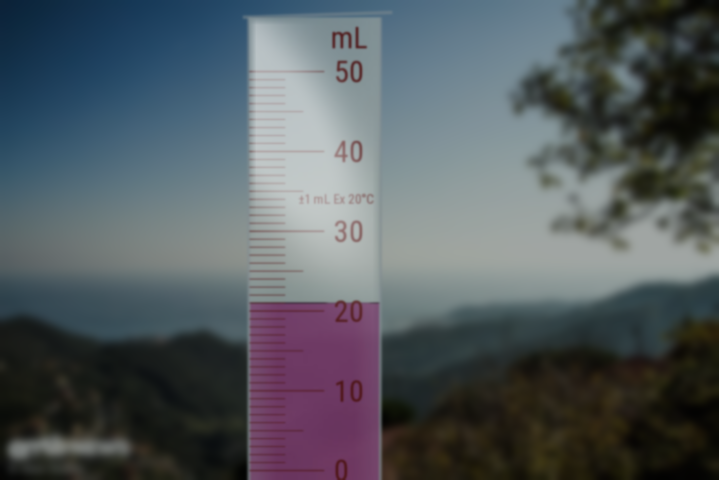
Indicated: 21,mL
